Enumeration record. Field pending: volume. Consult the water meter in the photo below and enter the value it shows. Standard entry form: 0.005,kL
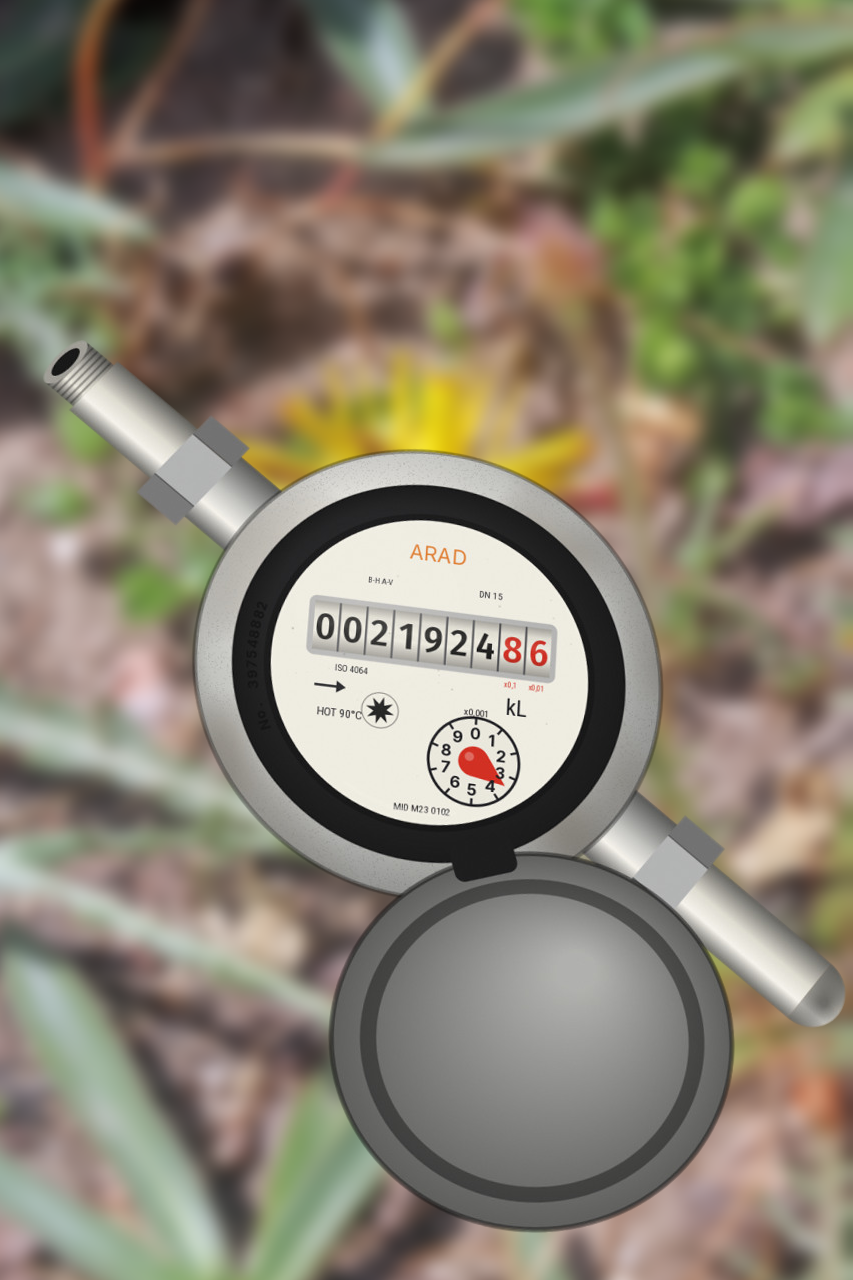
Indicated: 21924.863,kL
